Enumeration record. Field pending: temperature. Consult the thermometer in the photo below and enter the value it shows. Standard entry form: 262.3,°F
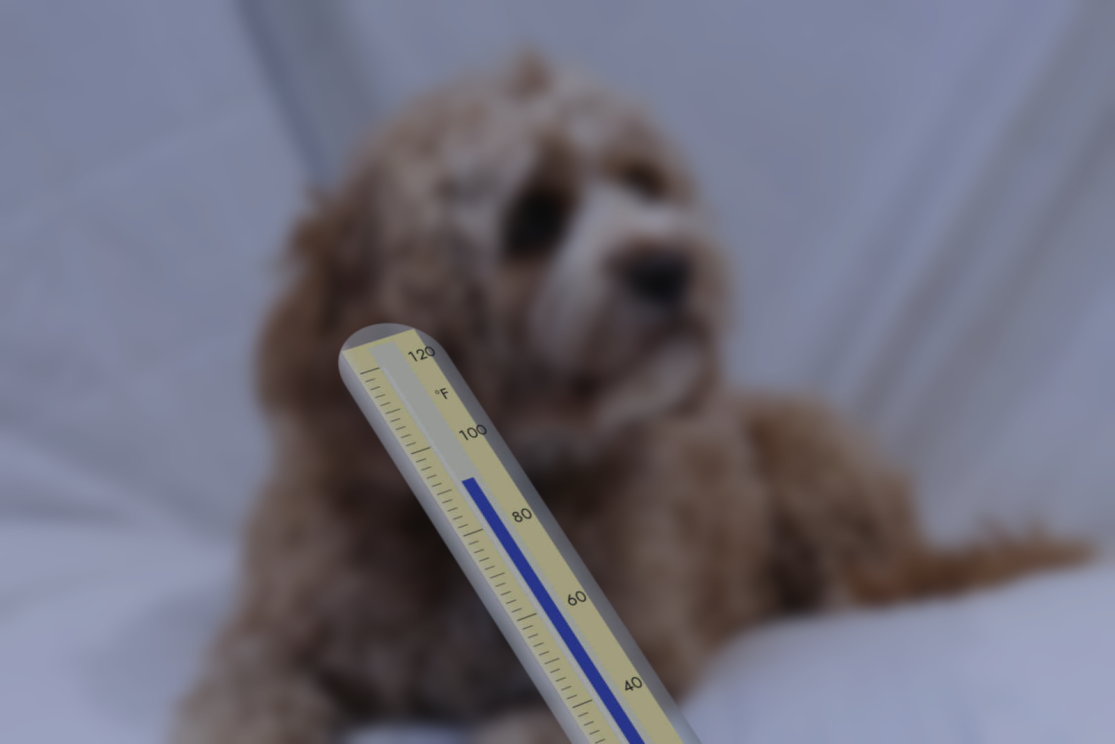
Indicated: 91,°F
